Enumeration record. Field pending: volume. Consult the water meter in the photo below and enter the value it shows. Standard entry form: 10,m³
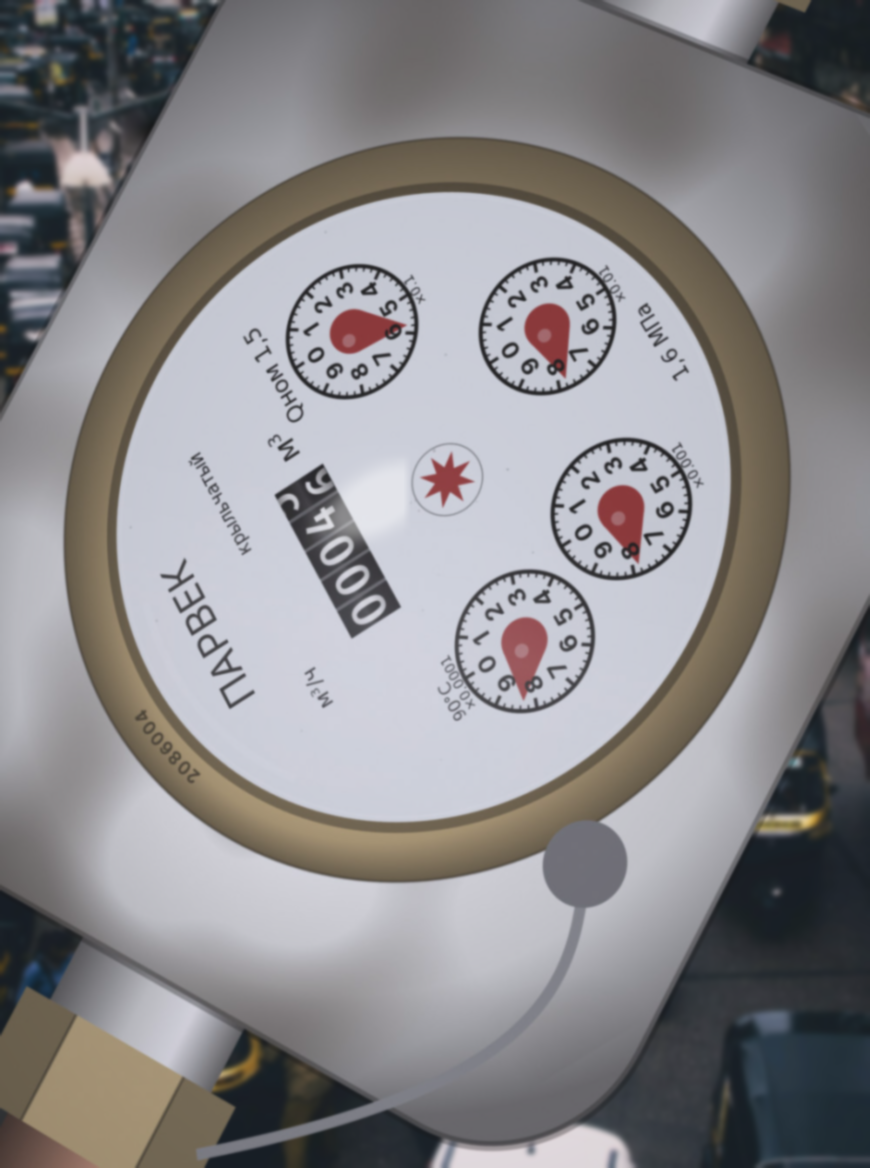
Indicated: 45.5778,m³
